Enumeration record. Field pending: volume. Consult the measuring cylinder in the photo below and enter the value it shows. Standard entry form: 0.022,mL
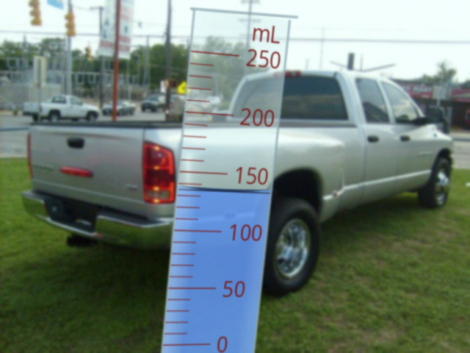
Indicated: 135,mL
